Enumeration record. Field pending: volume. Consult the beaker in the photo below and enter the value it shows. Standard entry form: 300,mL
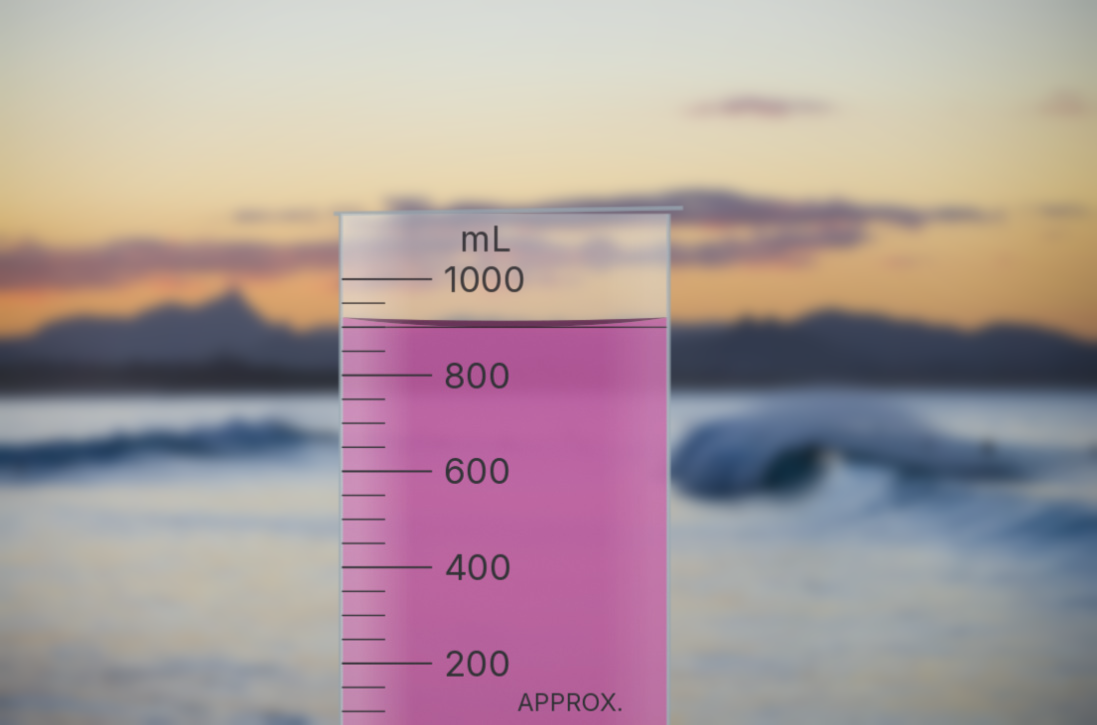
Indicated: 900,mL
